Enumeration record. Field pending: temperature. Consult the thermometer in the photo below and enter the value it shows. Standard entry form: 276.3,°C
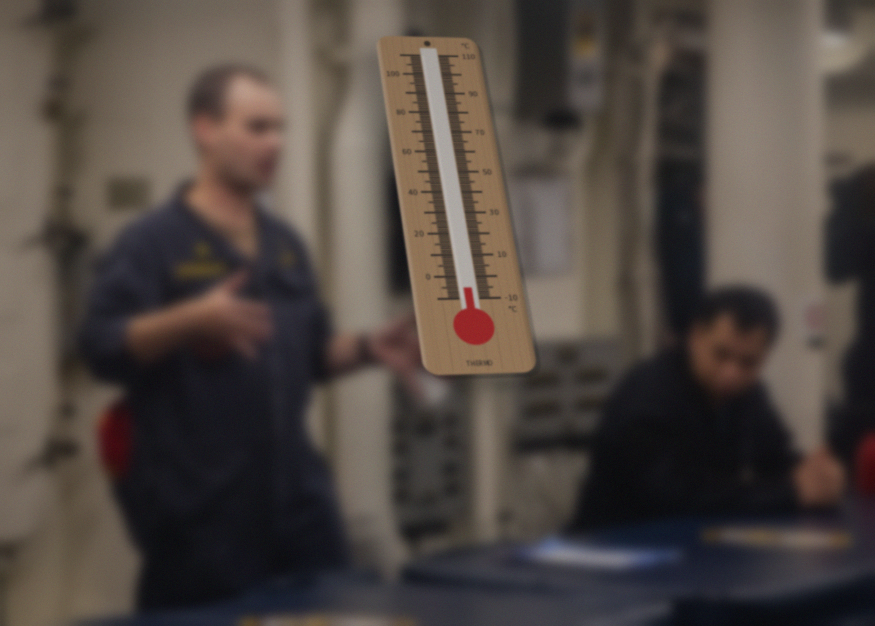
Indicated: -5,°C
